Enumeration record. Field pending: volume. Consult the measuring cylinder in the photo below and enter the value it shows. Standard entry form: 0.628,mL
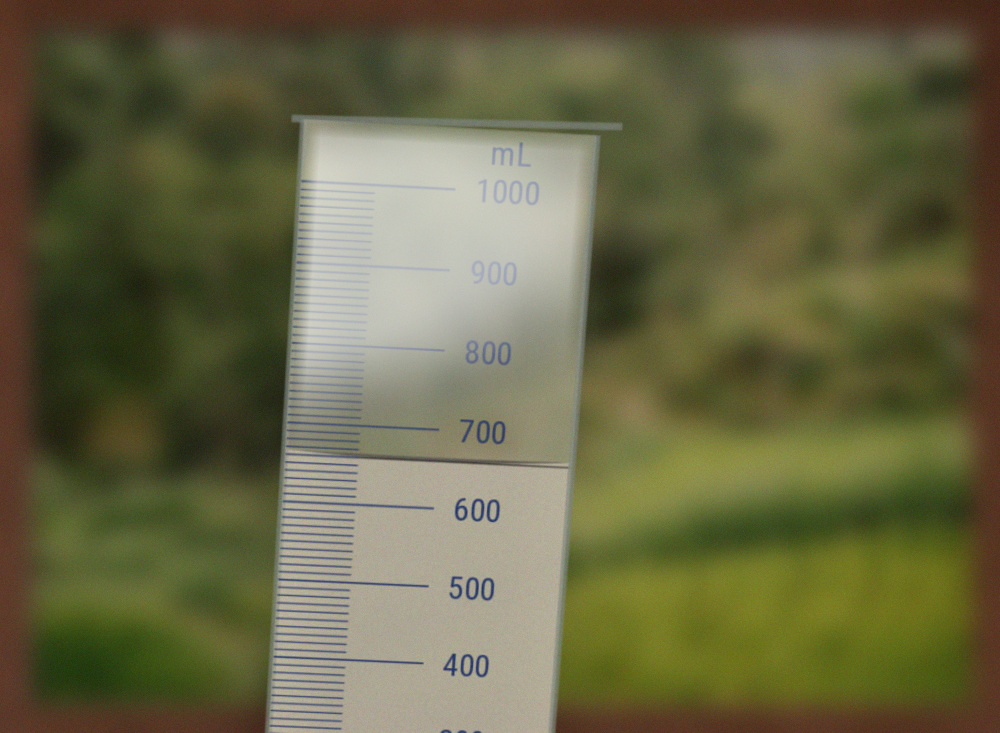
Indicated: 660,mL
